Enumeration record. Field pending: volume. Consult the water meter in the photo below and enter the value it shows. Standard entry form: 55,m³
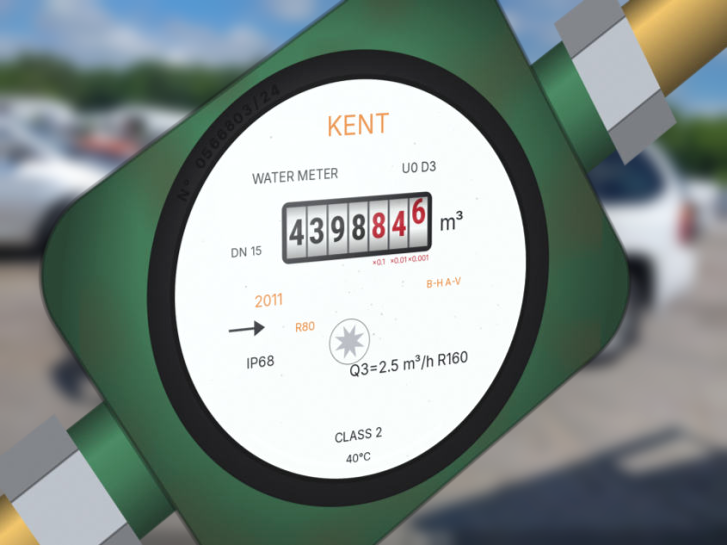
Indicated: 4398.846,m³
